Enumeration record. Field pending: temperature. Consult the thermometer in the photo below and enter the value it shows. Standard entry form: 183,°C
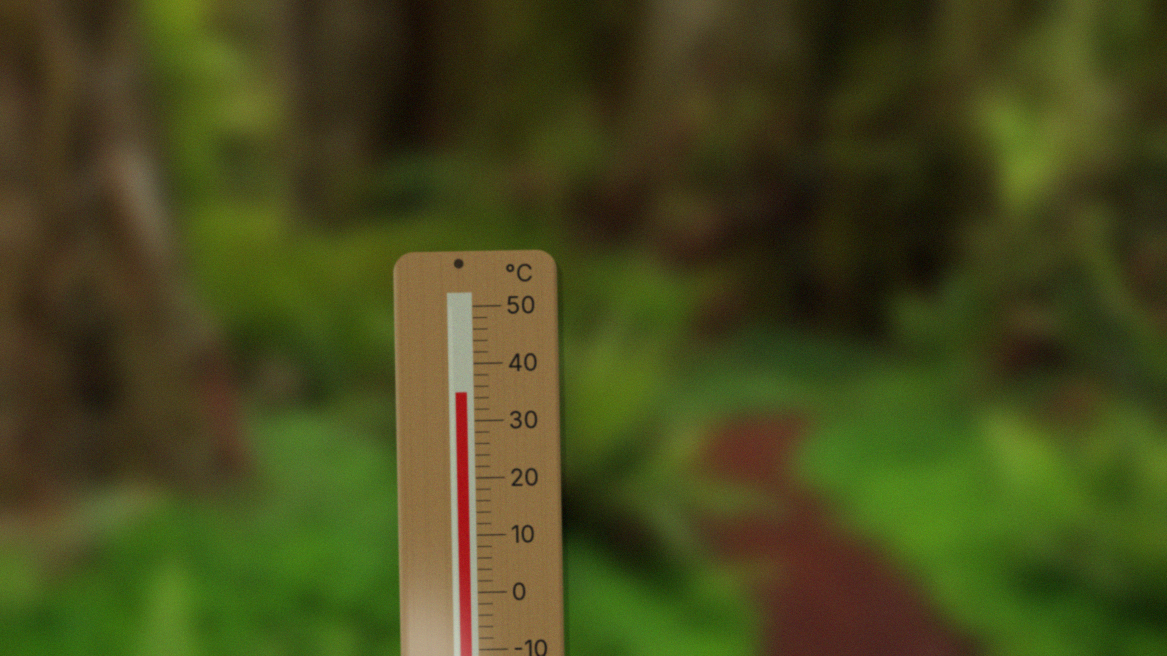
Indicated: 35,°C
